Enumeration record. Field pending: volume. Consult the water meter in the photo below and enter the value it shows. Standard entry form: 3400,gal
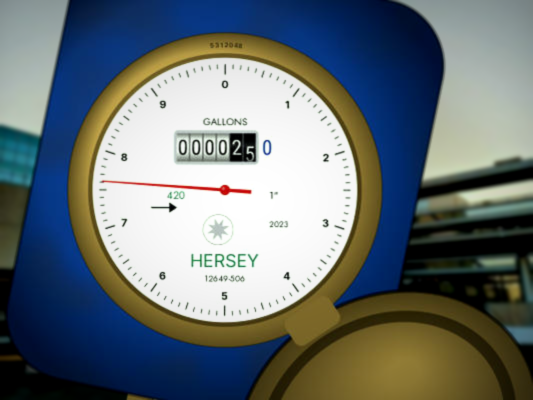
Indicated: 247.6,gal
